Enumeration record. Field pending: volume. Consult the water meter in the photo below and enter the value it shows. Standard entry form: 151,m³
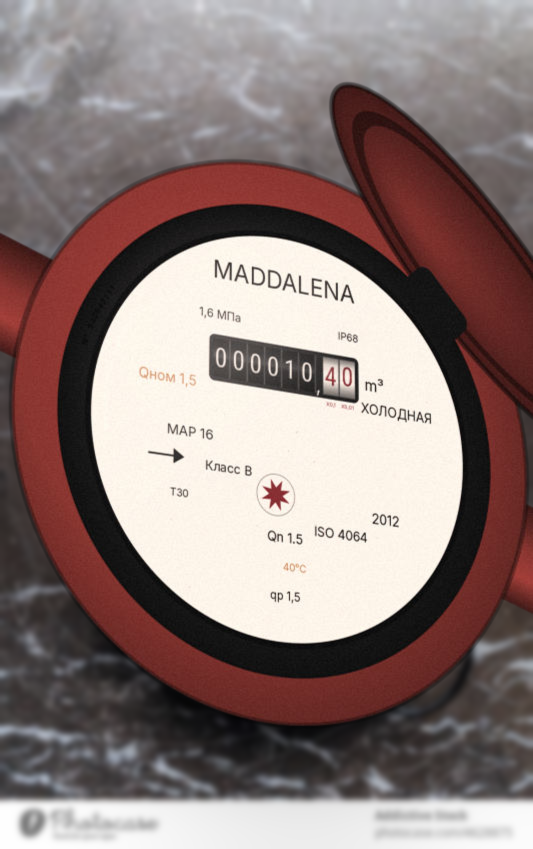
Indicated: 10.40,m³
